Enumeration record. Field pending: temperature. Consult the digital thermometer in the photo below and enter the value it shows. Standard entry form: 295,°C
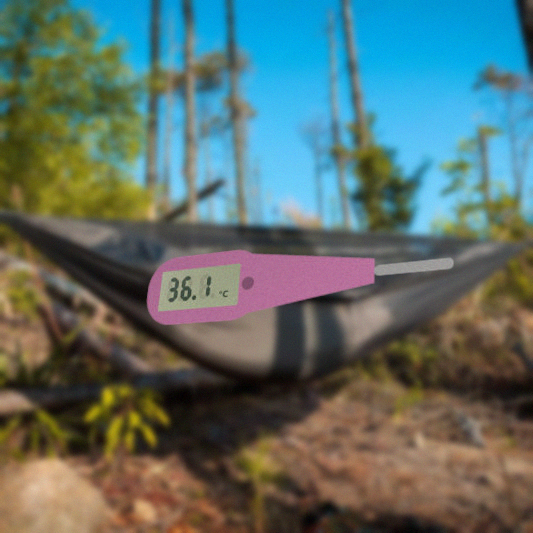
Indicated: 36.1,°C
